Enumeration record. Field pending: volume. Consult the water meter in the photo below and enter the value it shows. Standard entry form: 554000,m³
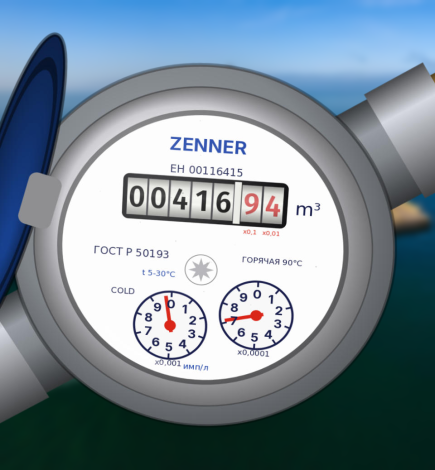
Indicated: 416.9397,m³
